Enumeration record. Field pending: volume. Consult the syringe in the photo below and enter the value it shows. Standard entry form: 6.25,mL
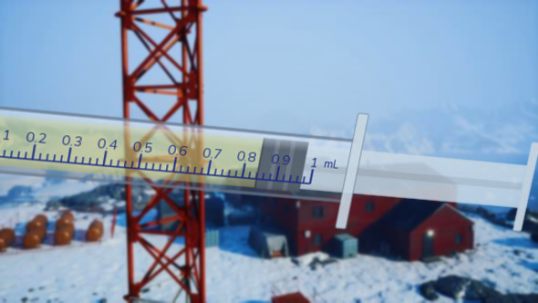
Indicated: 0.84,mL
